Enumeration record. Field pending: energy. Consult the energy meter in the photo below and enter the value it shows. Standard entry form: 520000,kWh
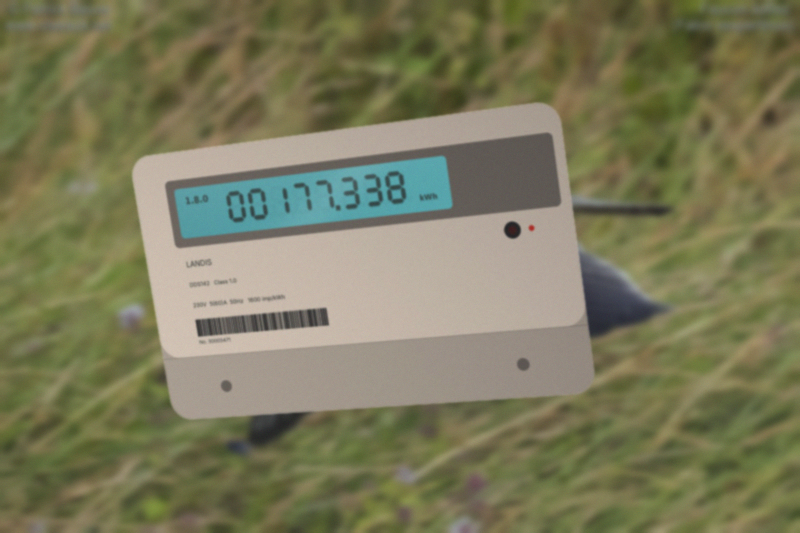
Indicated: 177.338,kWh
